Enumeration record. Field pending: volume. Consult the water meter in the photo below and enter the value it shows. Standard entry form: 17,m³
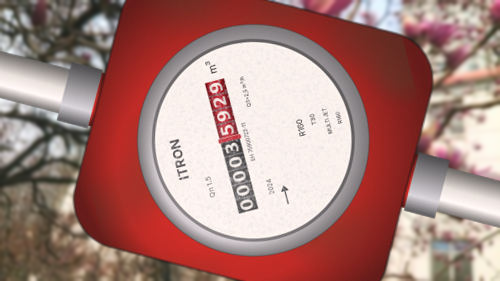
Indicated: 3.5929,m³
